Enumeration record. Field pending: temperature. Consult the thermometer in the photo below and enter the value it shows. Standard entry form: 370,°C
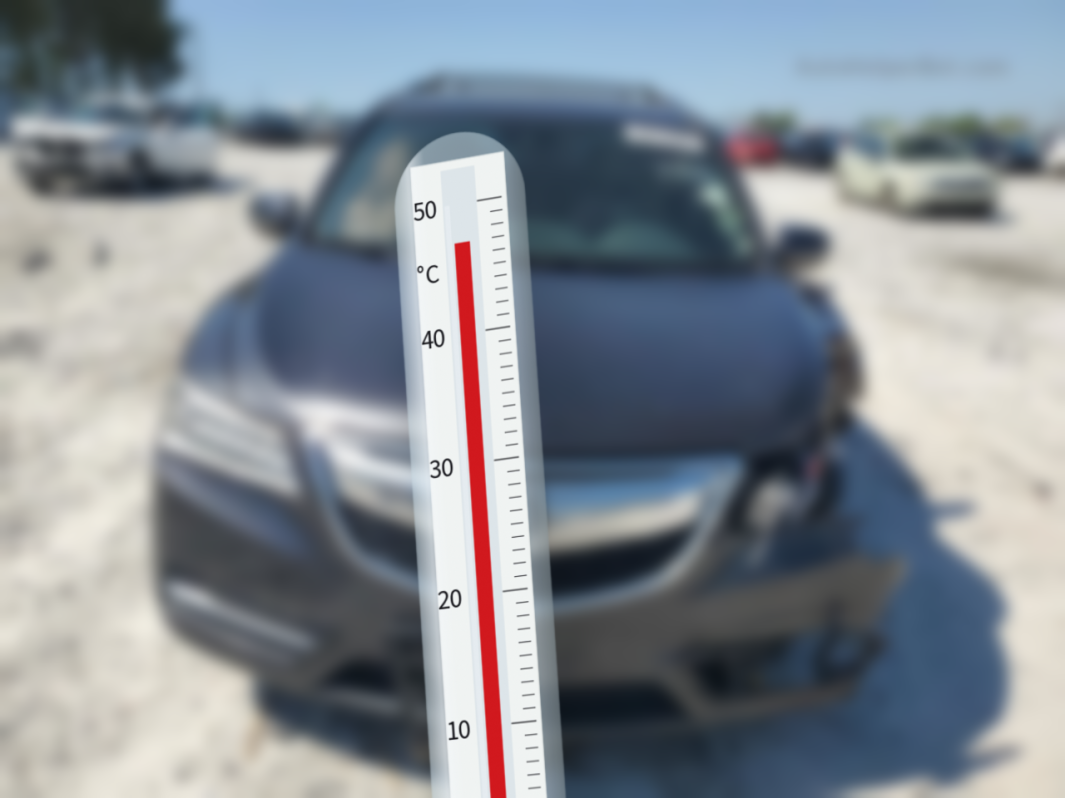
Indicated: 47,°C
